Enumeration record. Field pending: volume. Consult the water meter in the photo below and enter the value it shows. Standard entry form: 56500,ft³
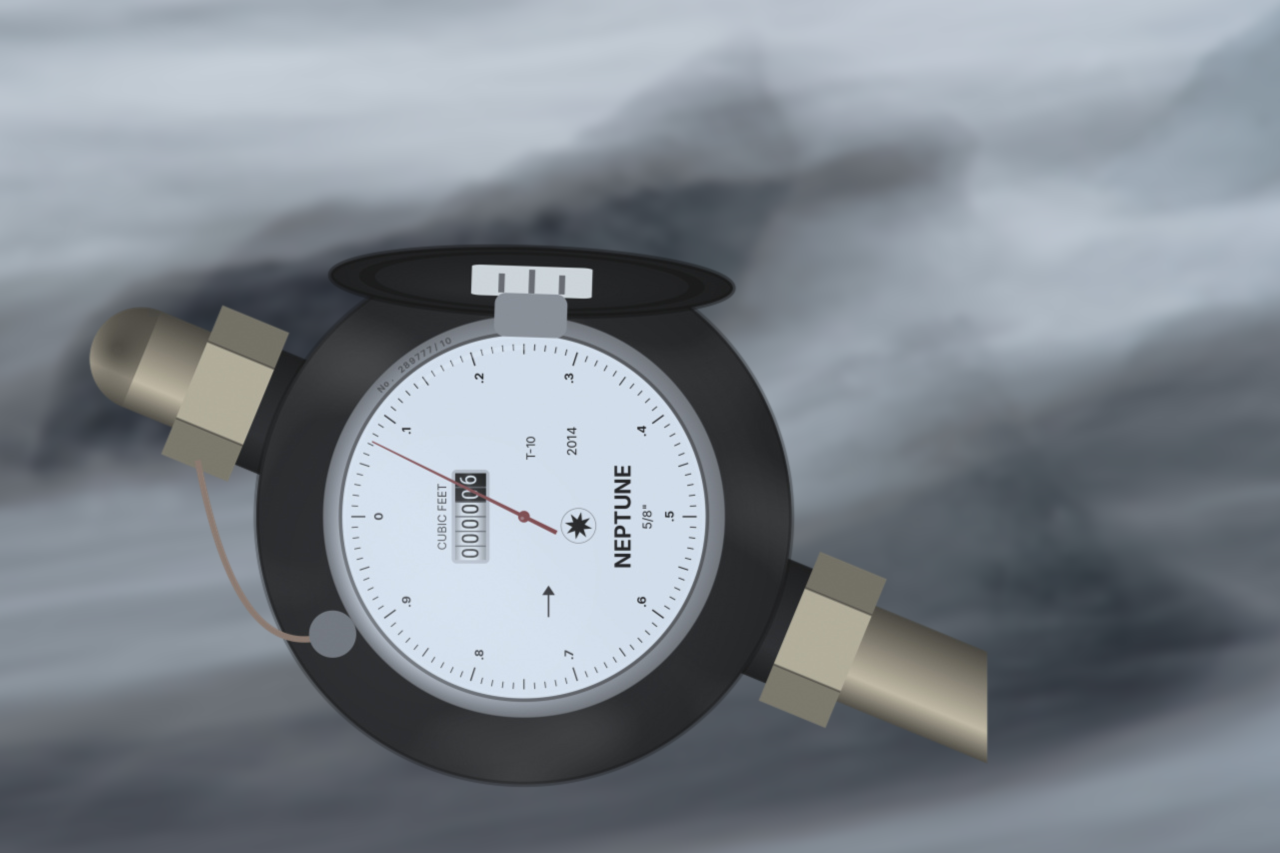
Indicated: 6.07,ft³
